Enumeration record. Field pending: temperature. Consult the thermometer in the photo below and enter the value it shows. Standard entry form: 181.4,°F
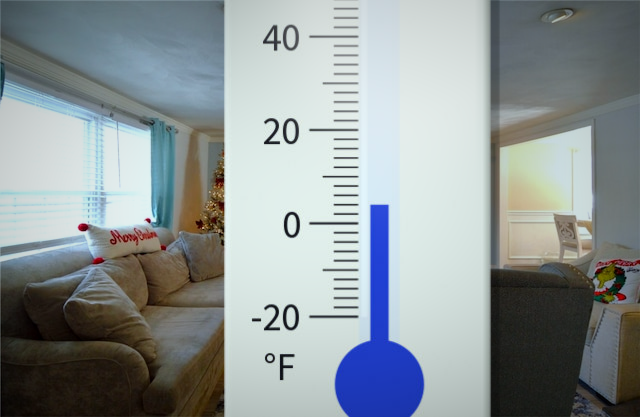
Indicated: 4,°F
